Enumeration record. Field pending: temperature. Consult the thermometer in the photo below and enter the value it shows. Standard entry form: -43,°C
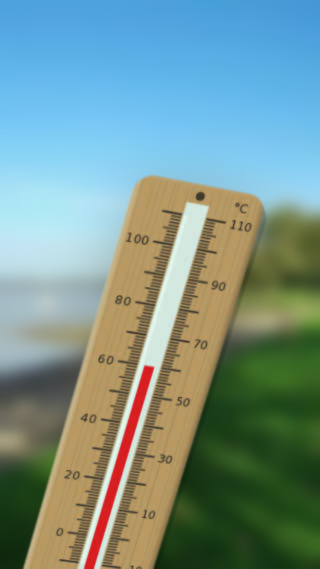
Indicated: 60,°C
